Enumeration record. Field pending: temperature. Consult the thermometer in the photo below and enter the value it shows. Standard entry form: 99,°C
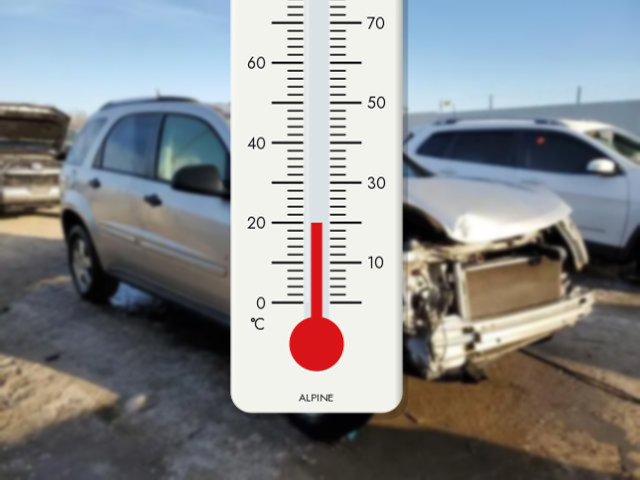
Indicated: 20,°C
